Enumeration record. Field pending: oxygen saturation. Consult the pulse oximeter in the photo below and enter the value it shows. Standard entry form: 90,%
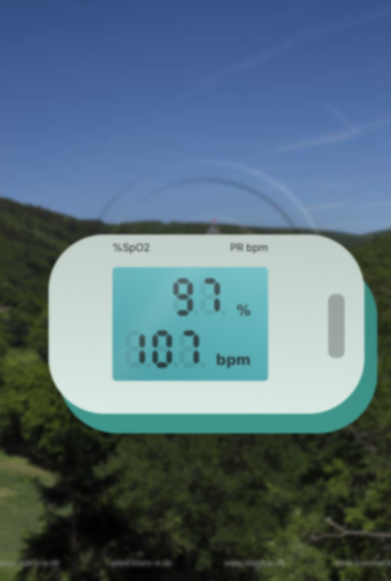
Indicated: 97,%
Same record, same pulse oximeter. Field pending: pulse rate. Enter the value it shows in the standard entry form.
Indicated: 107,bpm
